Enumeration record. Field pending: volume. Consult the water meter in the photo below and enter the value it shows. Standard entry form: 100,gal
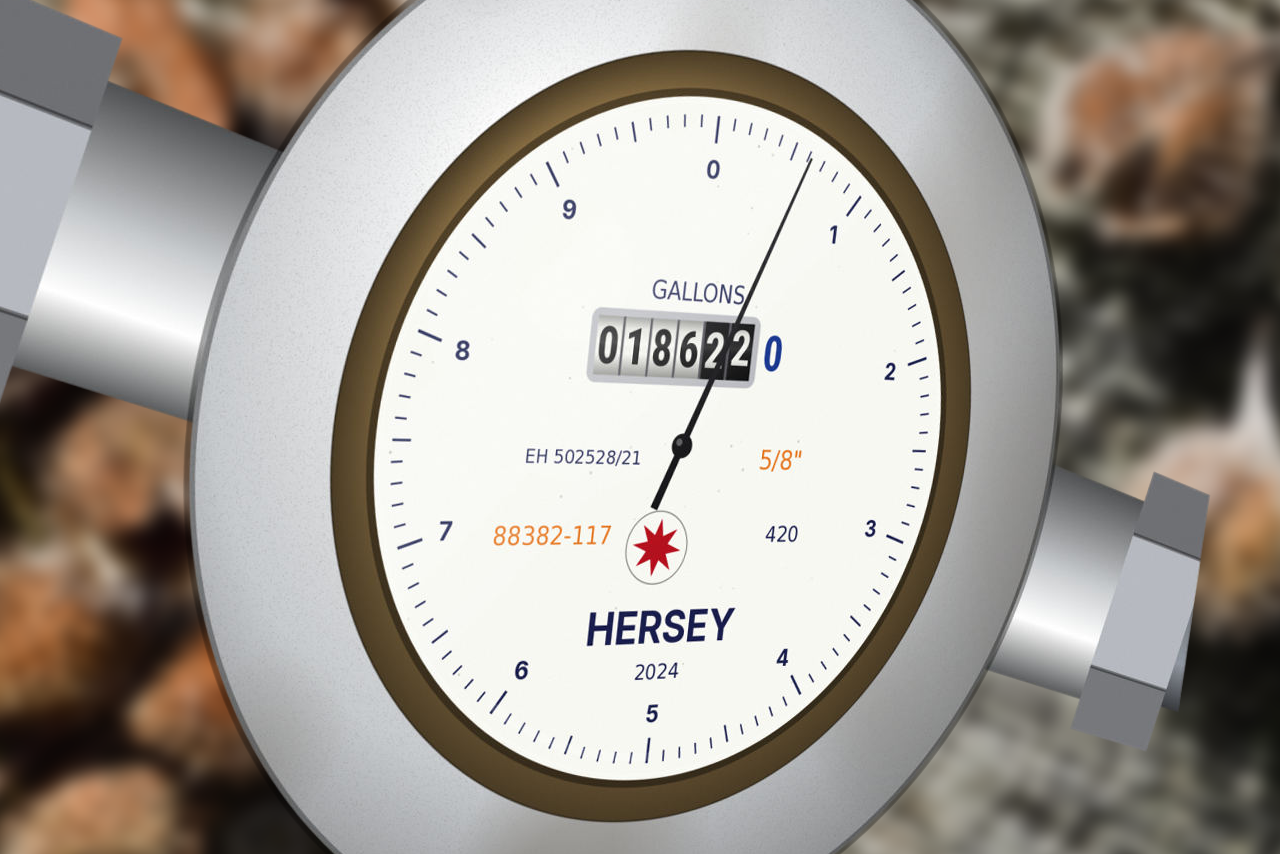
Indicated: 186220.6,gal
